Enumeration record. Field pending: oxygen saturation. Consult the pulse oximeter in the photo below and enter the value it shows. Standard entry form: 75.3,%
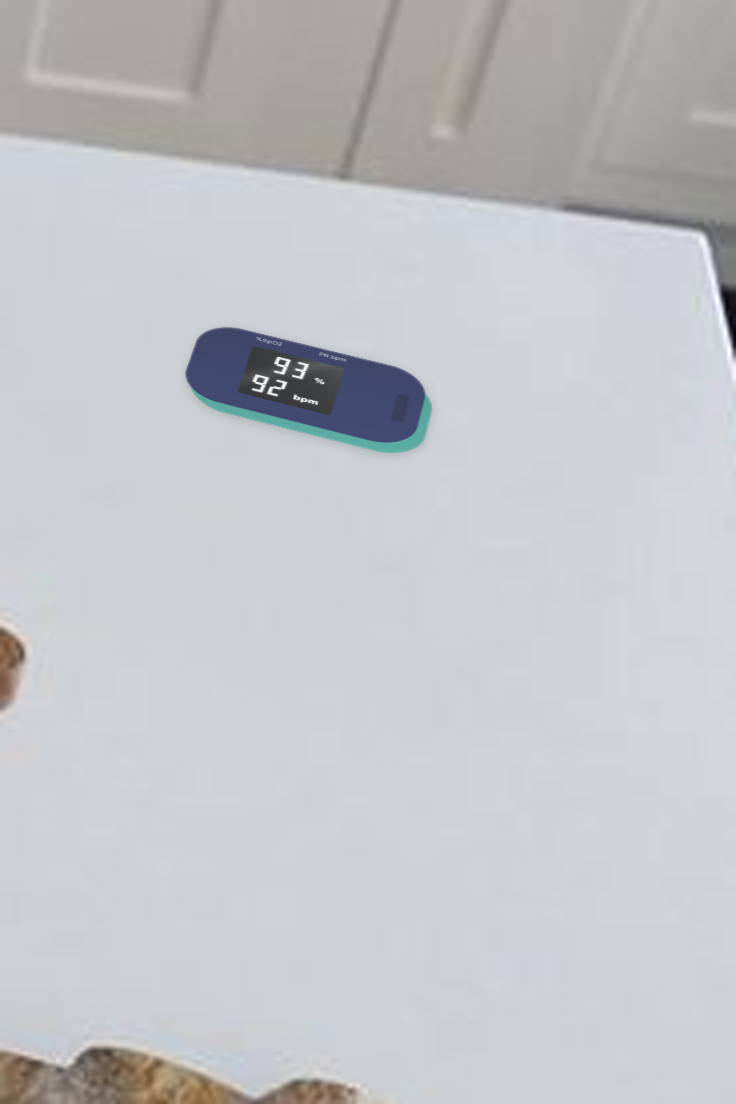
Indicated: 93,%
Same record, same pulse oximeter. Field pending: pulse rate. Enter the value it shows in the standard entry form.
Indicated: 92,bpm
